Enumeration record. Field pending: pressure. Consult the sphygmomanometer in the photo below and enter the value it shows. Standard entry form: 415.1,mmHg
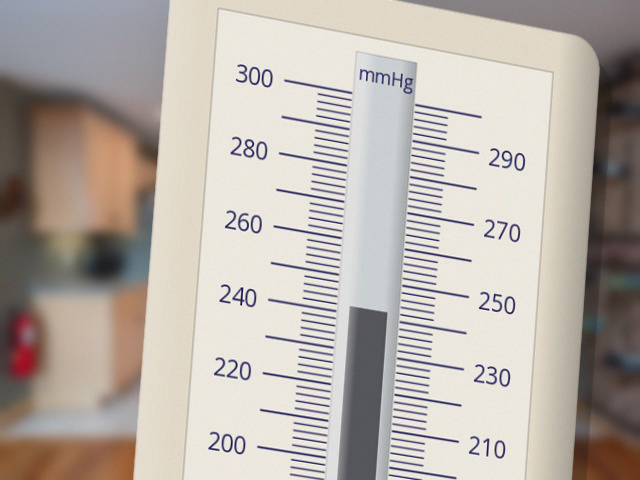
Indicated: 242,mmHg
